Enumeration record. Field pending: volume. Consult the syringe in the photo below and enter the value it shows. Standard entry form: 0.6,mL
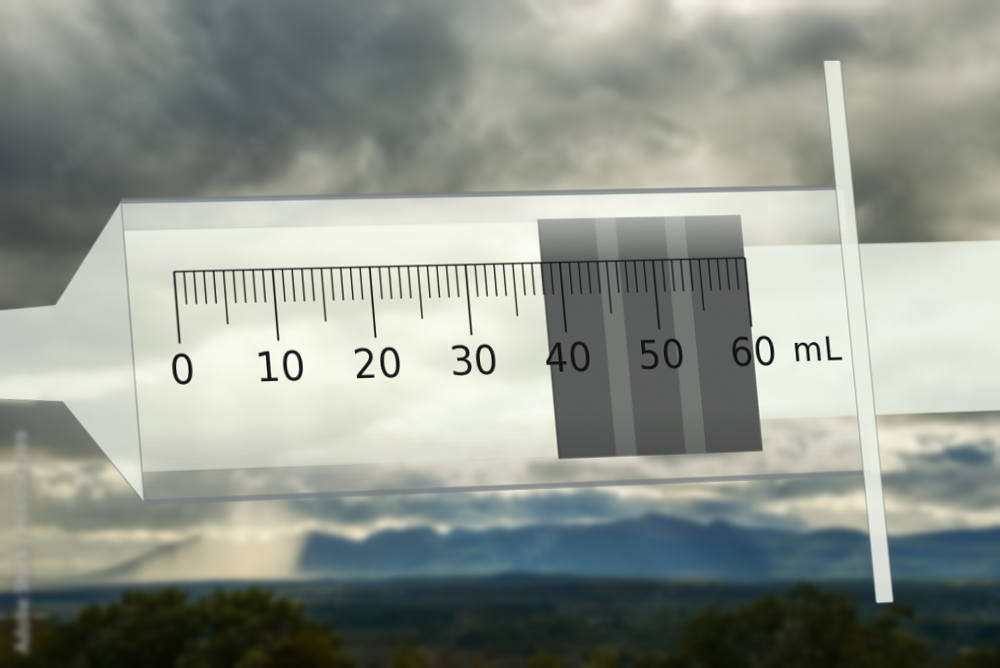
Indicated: 38,mL
